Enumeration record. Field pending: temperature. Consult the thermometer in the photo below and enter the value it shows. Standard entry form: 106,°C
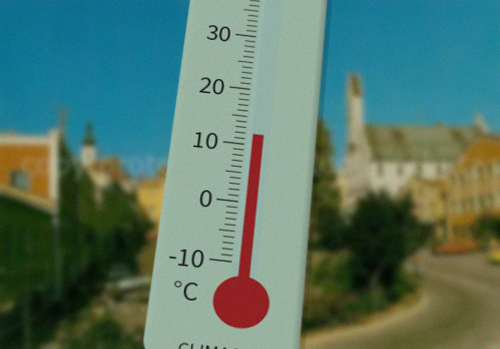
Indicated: 12,°C
